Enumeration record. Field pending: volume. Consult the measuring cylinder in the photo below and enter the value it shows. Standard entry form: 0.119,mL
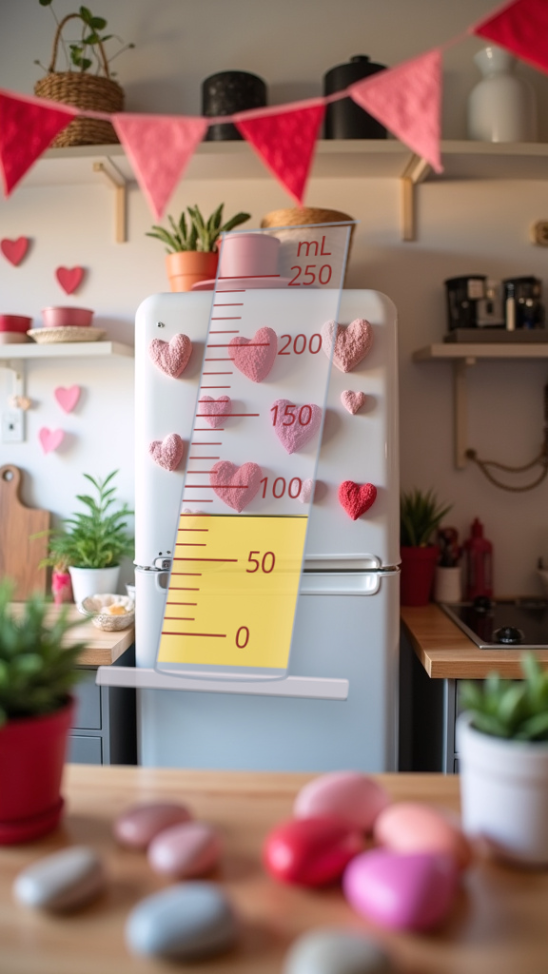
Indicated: 80,mL
